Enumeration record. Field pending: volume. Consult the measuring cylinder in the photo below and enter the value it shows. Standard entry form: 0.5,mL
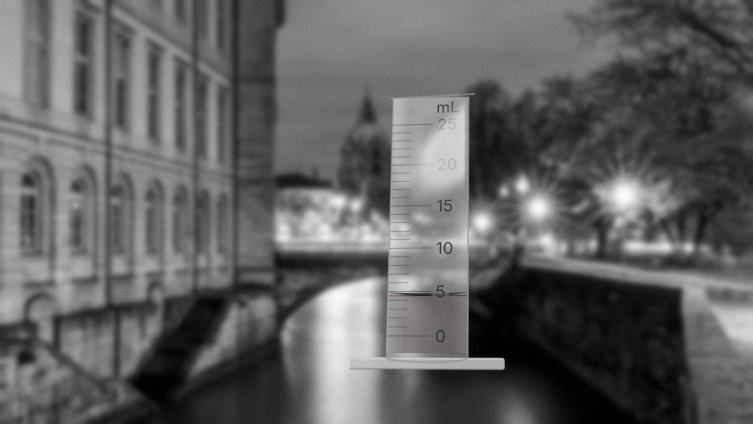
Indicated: 4.5,mL
